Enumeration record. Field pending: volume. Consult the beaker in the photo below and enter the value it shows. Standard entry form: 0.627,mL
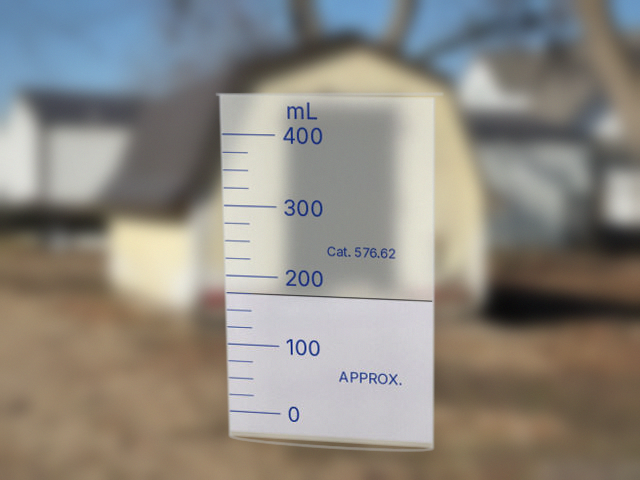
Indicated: 175,mL
